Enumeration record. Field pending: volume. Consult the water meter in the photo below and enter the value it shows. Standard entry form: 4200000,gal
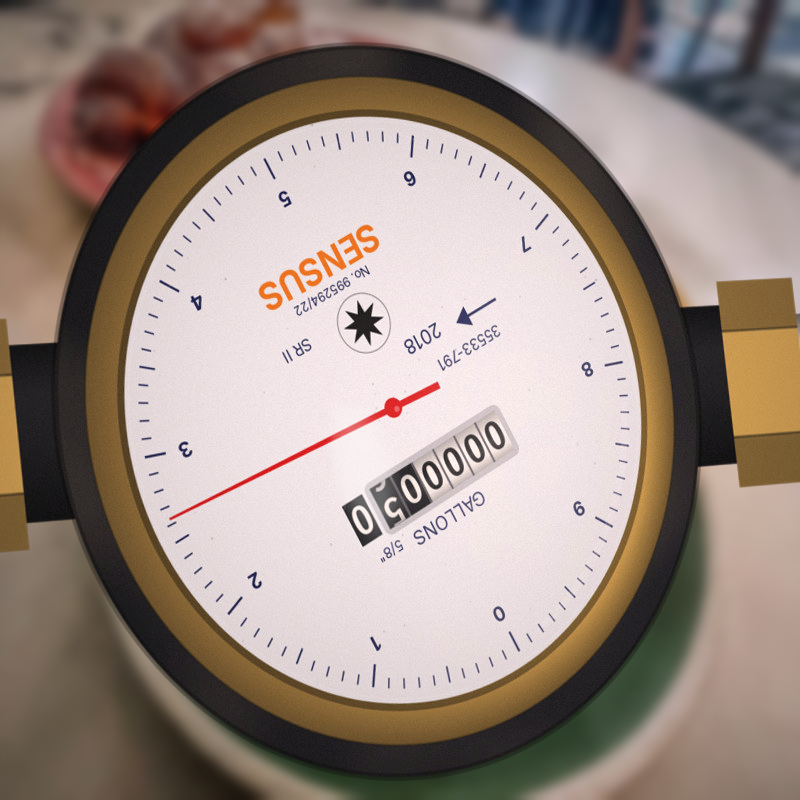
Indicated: 52.6,gal
